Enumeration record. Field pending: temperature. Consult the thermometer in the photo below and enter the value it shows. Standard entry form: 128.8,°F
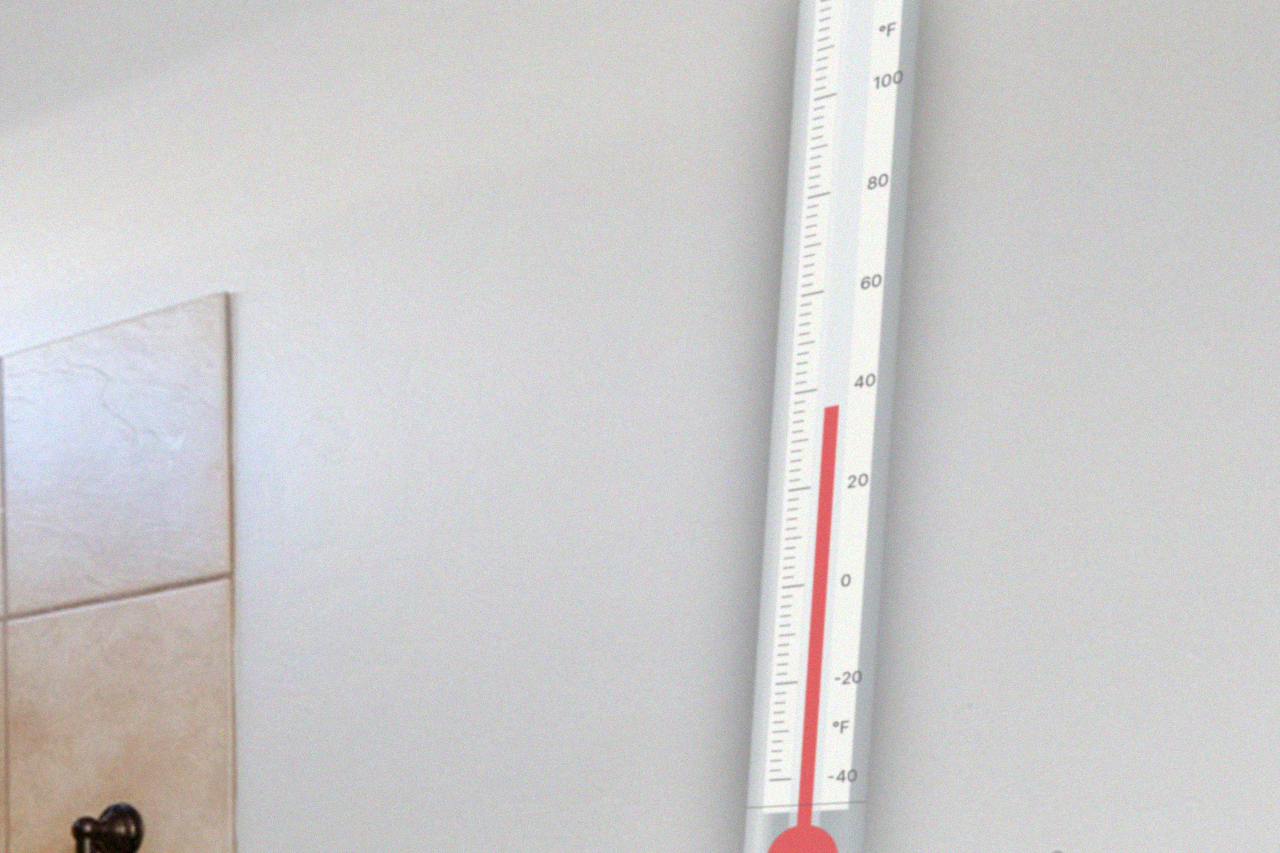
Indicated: 36,°F
